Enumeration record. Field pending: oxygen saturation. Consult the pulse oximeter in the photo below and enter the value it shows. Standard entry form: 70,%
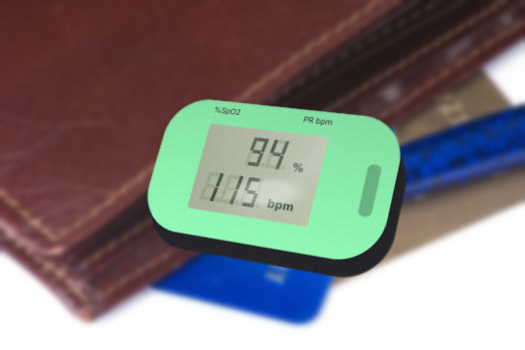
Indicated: 94,%
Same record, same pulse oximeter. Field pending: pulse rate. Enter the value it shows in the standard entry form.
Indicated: 115,bpm
